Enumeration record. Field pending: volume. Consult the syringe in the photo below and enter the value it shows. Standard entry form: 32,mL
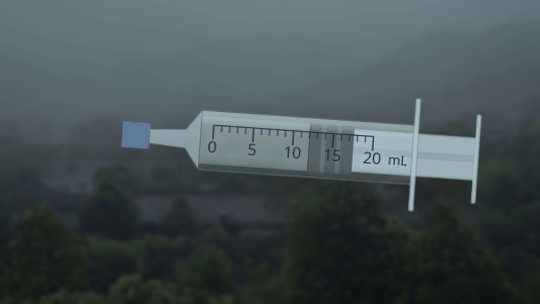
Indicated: 12,mL
